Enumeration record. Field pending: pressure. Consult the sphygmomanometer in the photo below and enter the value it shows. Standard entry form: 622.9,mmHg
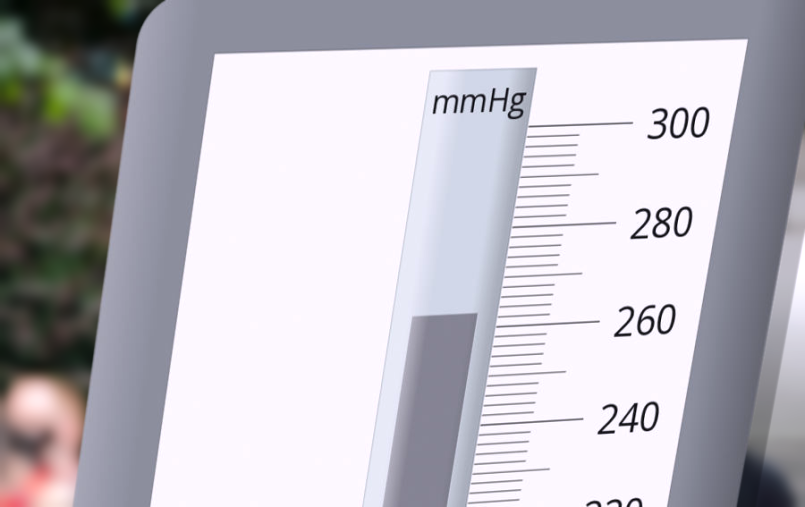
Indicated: 263,mmHg
